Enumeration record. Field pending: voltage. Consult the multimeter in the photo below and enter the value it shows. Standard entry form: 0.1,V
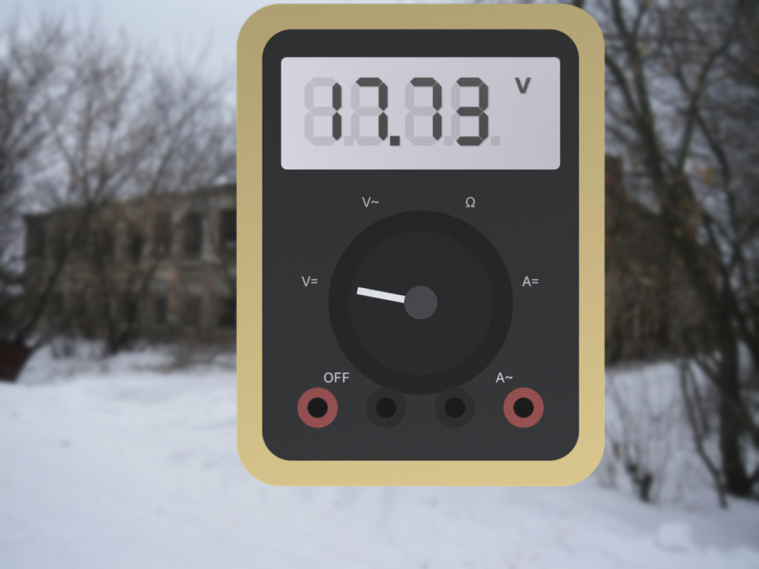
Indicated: 17.73,V
